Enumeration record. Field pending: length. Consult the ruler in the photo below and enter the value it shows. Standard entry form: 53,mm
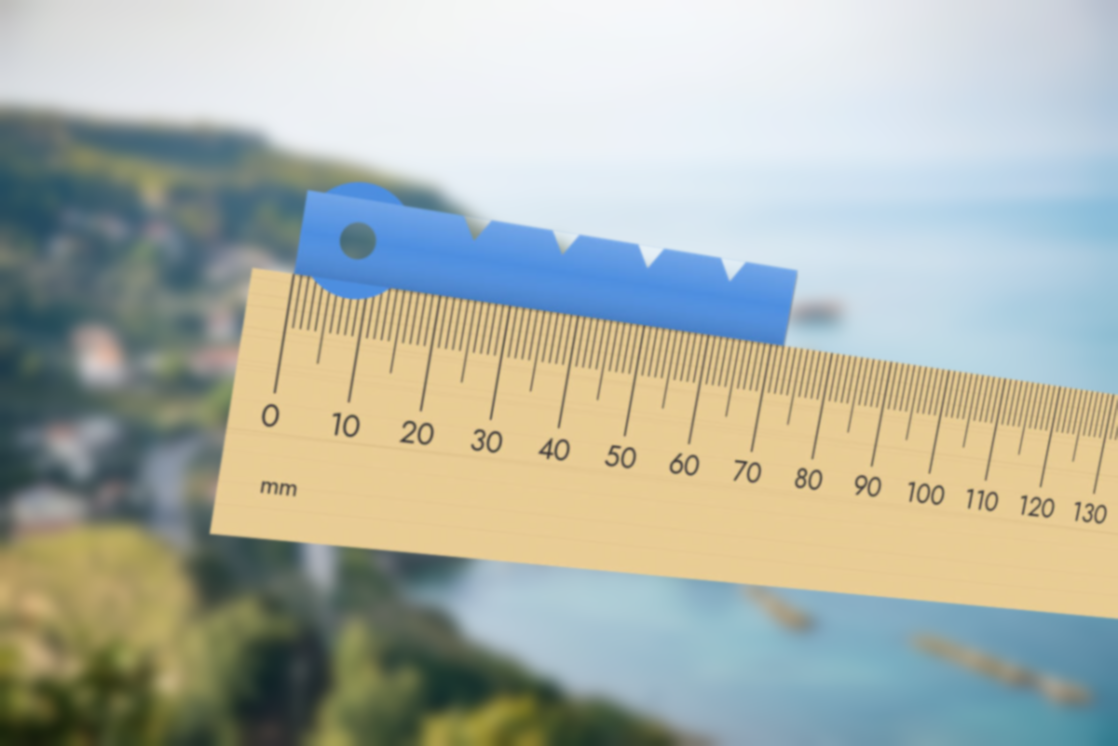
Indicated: 72,mm
